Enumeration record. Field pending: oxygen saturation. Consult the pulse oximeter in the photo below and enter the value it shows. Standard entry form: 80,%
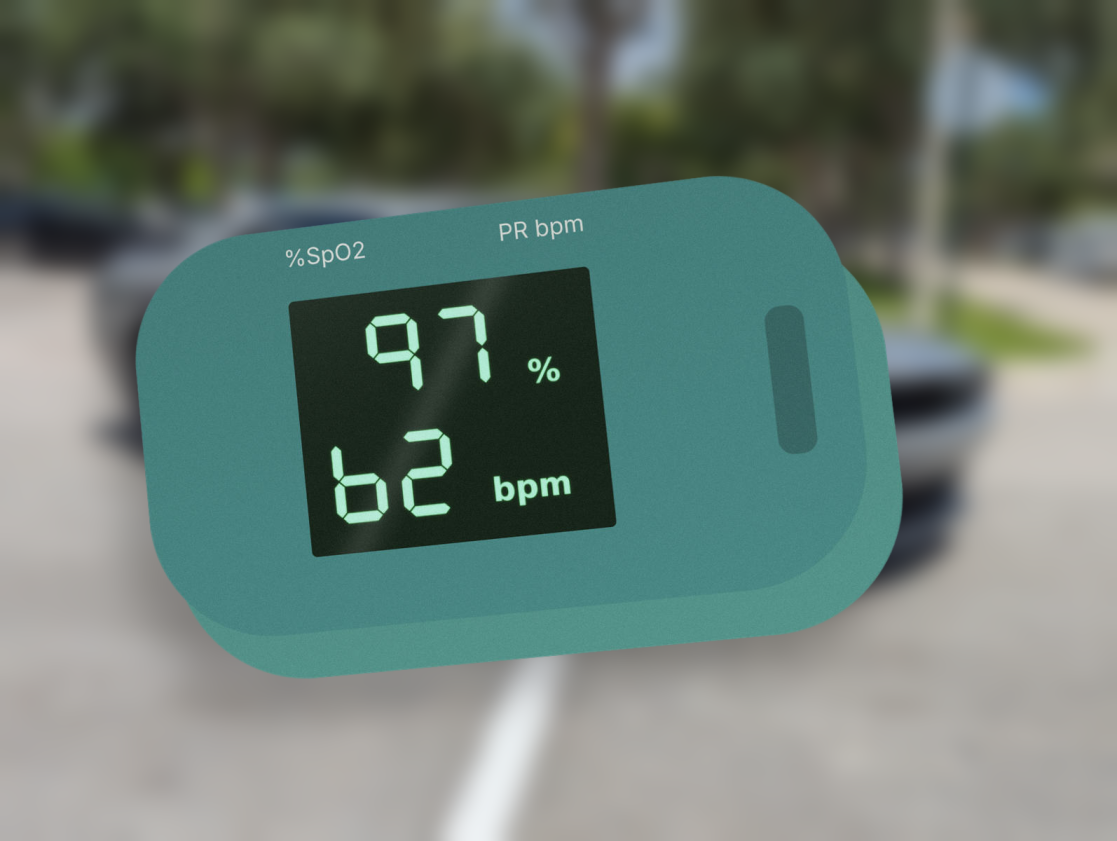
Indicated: 97,%
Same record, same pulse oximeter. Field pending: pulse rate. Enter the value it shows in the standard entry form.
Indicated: 62,bpm
